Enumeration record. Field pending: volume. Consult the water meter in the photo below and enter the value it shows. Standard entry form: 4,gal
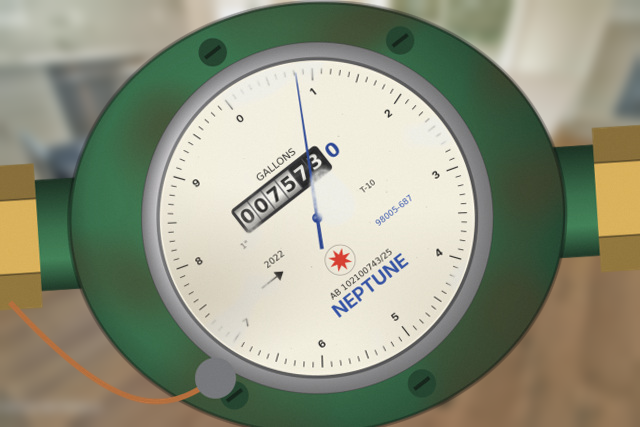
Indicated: 75730.8,gal
